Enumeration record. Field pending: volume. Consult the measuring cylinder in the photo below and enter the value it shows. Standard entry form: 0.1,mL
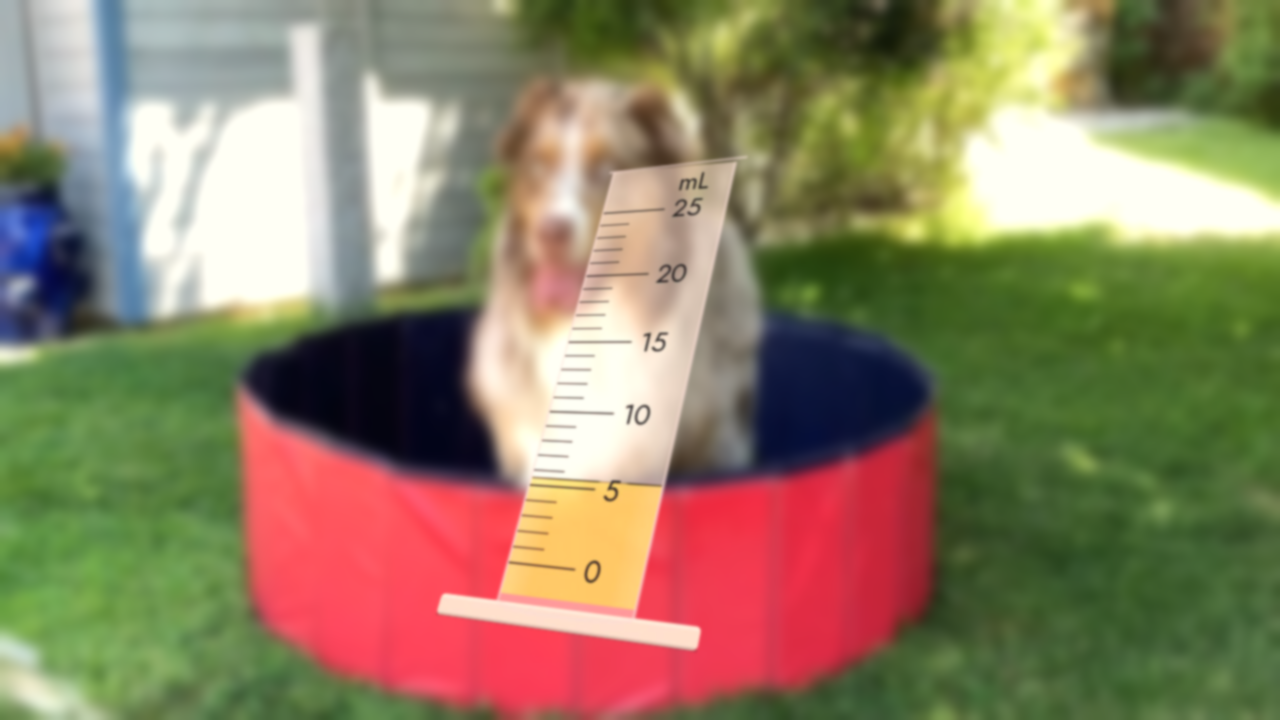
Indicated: 5.5,mL
